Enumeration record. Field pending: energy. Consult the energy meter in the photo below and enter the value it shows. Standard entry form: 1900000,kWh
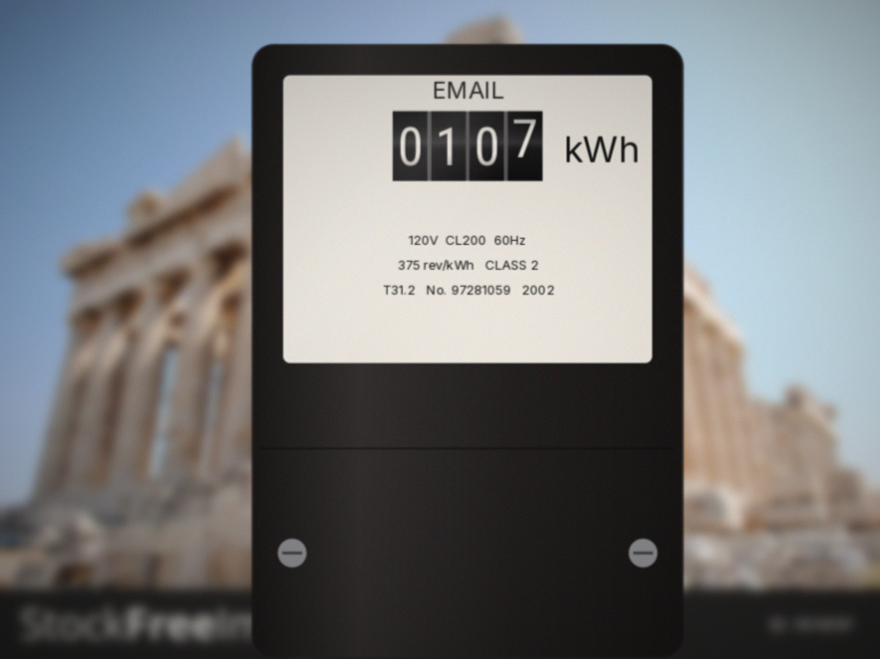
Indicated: 107,kWh
